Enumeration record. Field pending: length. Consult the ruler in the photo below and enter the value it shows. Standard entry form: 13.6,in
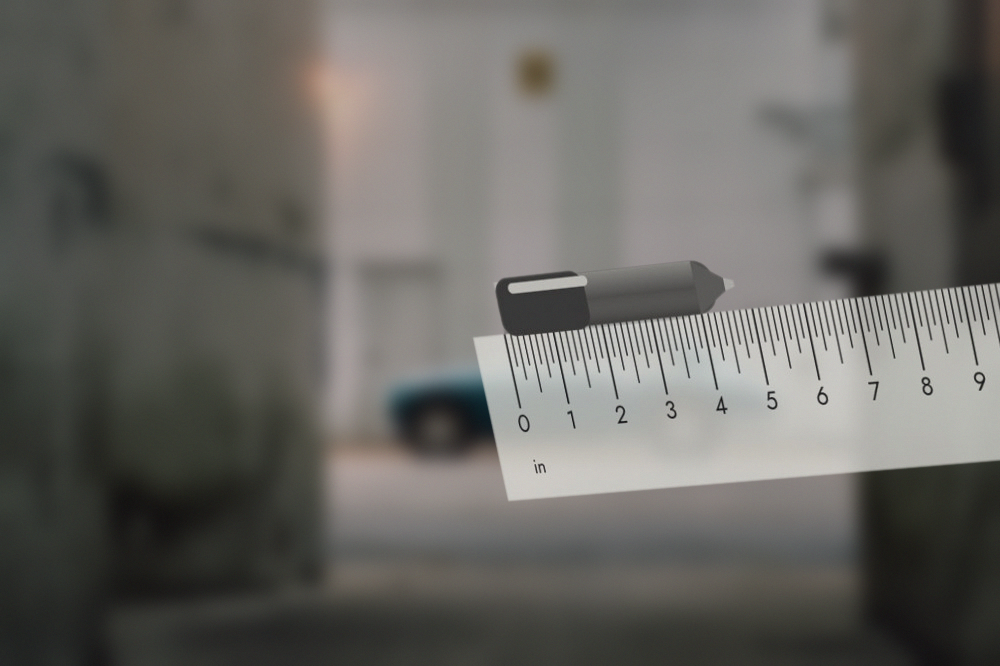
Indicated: 4.75,in
